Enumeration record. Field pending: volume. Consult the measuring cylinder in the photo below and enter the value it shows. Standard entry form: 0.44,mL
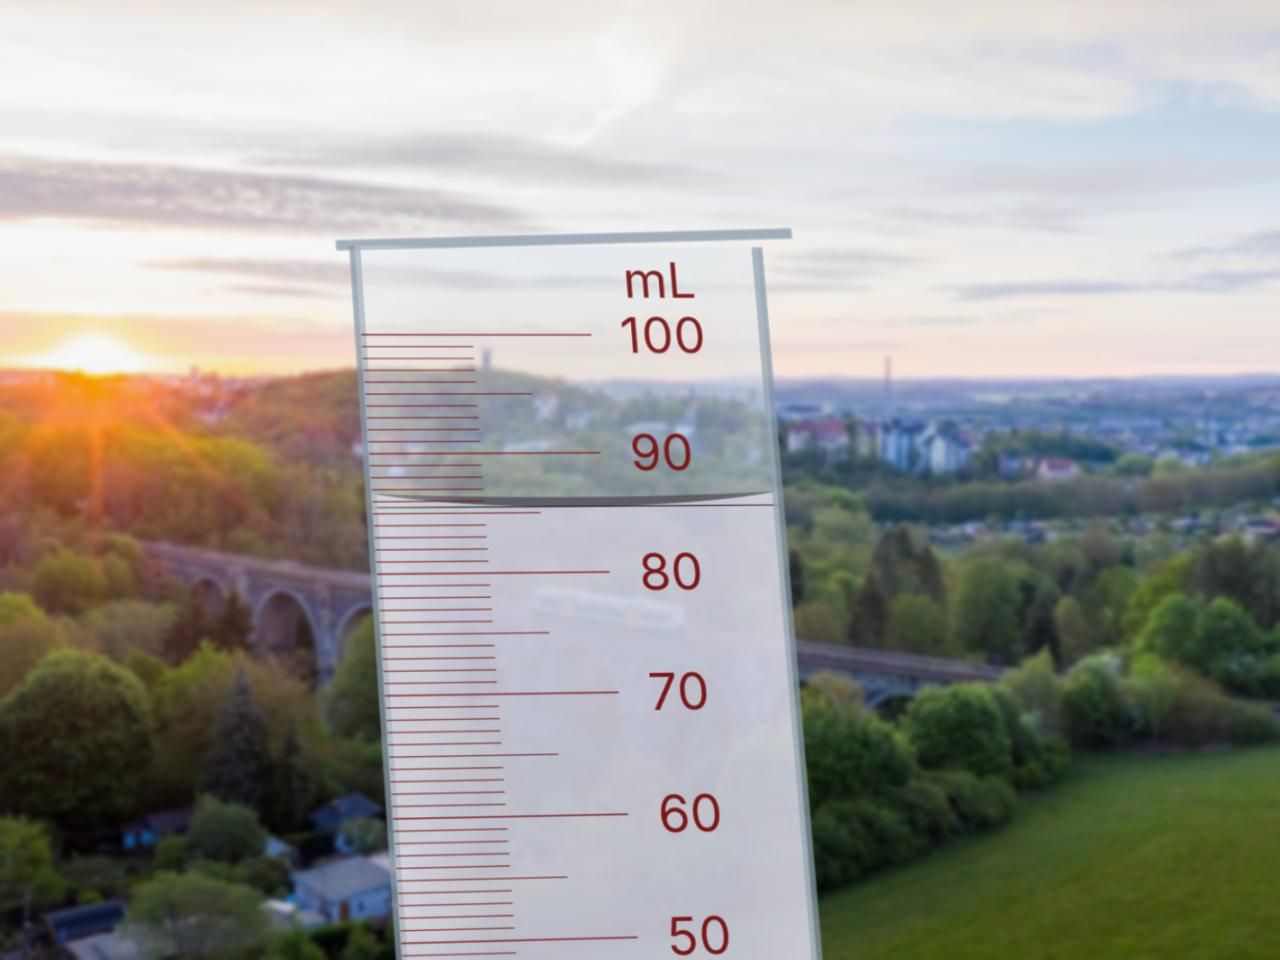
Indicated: 85.5,mL
